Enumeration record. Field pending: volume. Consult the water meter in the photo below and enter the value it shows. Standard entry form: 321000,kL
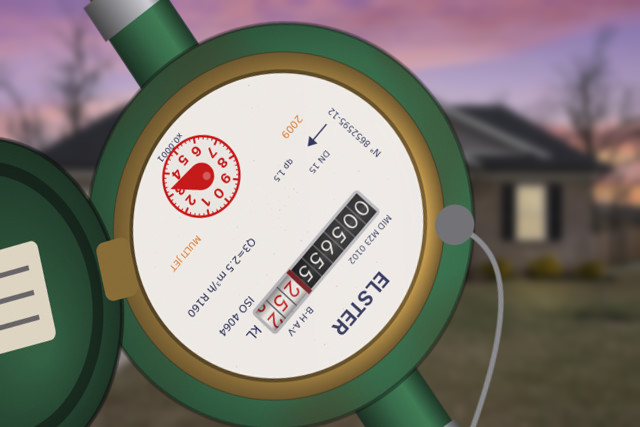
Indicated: 5655.2523,kL
